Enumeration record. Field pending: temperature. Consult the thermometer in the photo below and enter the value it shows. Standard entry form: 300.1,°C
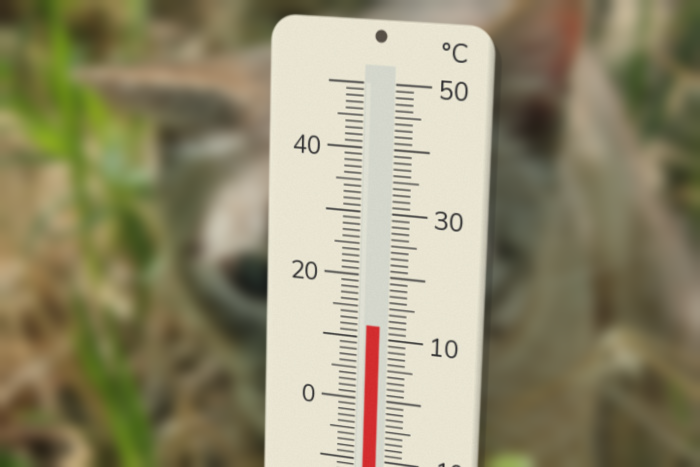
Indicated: 12,°C
